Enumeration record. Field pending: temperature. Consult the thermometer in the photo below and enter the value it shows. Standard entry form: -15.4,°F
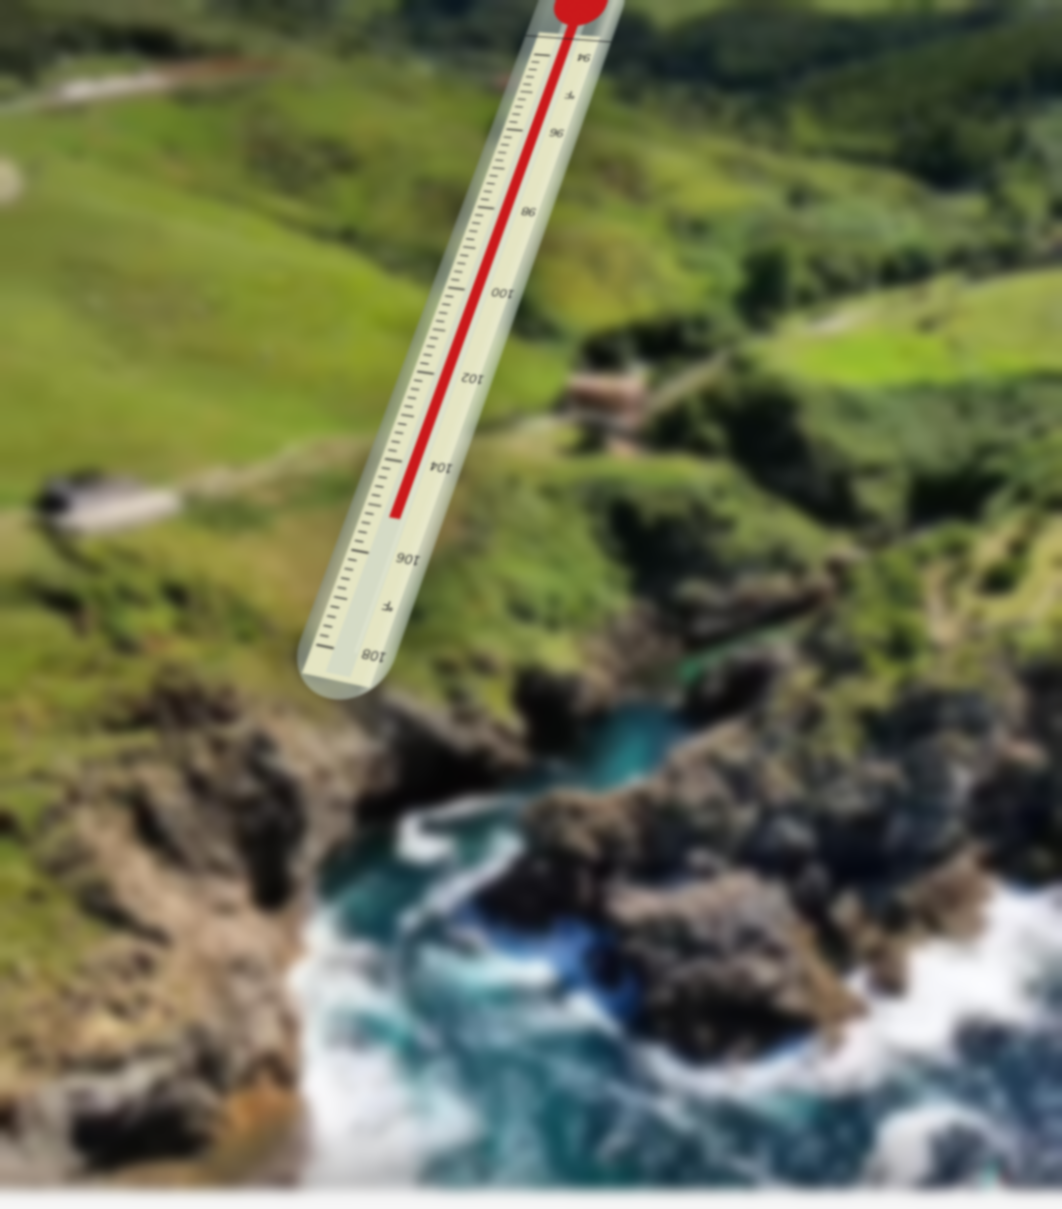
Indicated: 105.2,°F
